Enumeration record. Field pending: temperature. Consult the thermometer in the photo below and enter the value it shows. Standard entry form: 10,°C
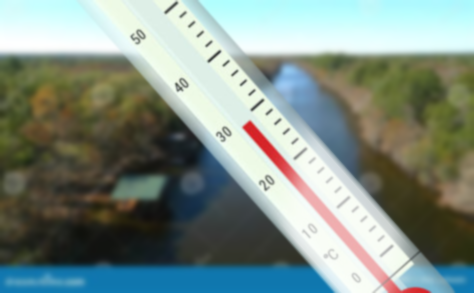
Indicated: 29,°C
